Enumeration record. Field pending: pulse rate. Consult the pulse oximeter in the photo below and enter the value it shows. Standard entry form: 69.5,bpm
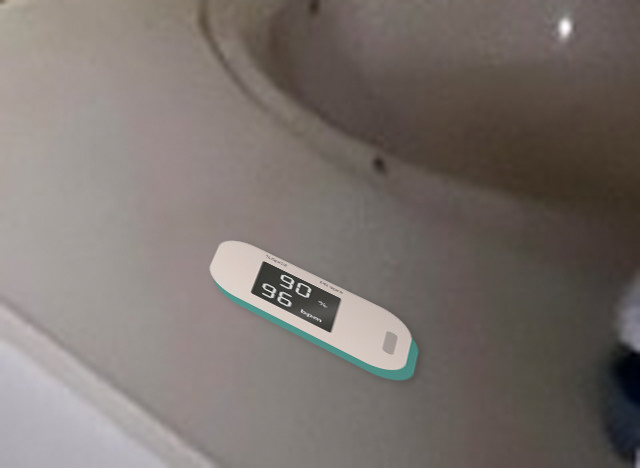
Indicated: 96,bpm
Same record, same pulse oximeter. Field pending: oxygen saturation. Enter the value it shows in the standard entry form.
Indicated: 90,%
